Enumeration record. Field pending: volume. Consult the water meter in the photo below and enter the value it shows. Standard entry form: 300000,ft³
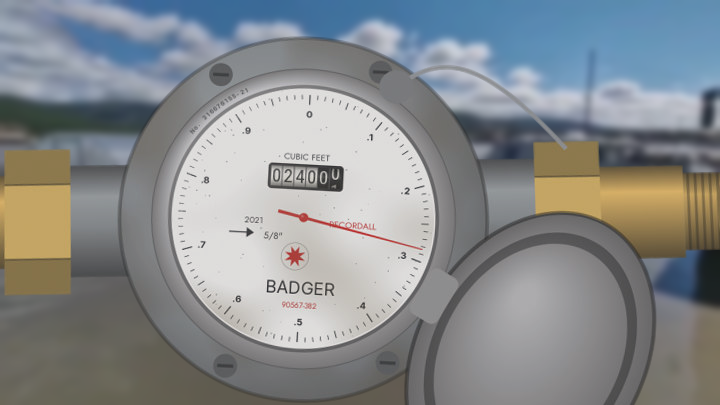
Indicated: 24000.28,ft³
